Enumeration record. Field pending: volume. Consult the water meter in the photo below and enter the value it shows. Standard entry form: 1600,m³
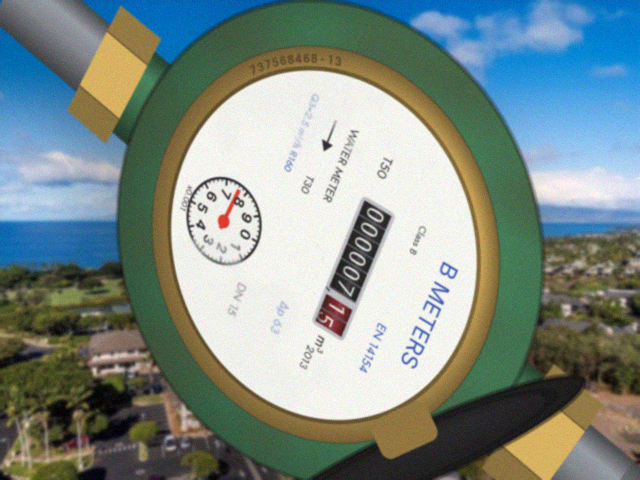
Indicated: 7.147,m³
